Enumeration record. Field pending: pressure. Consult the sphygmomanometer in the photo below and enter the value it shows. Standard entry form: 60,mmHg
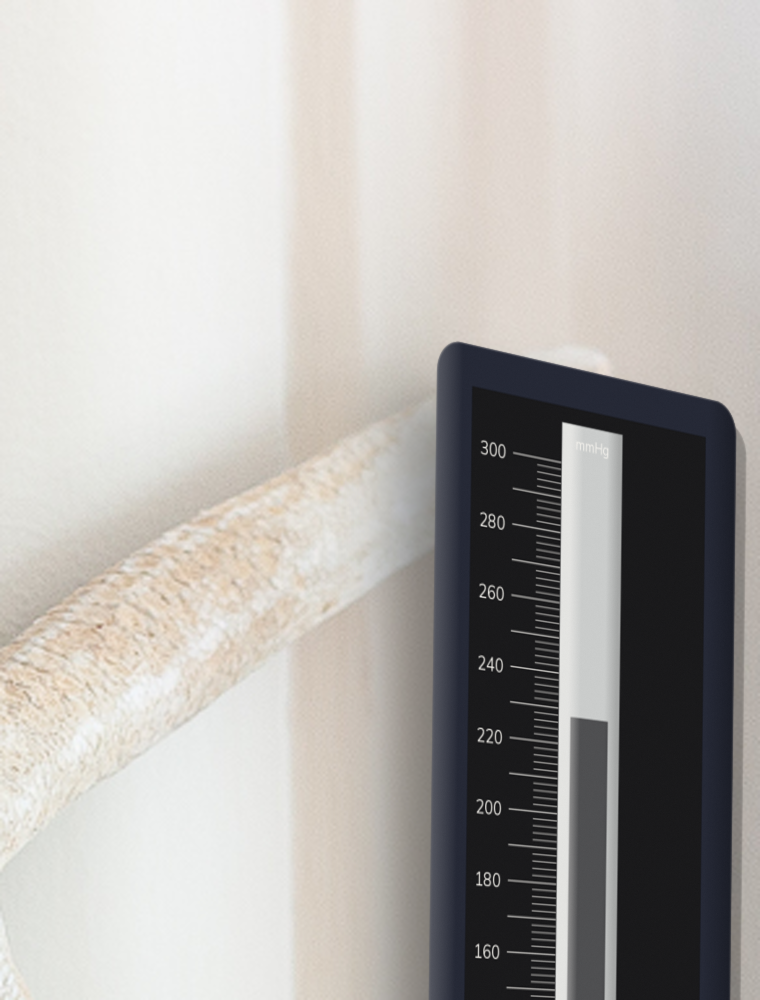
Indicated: 228,mmHg
